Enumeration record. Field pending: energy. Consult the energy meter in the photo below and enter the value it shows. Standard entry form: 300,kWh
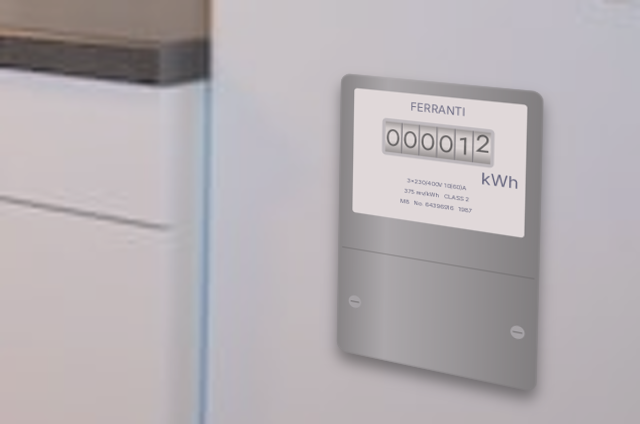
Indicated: 12,kWh
